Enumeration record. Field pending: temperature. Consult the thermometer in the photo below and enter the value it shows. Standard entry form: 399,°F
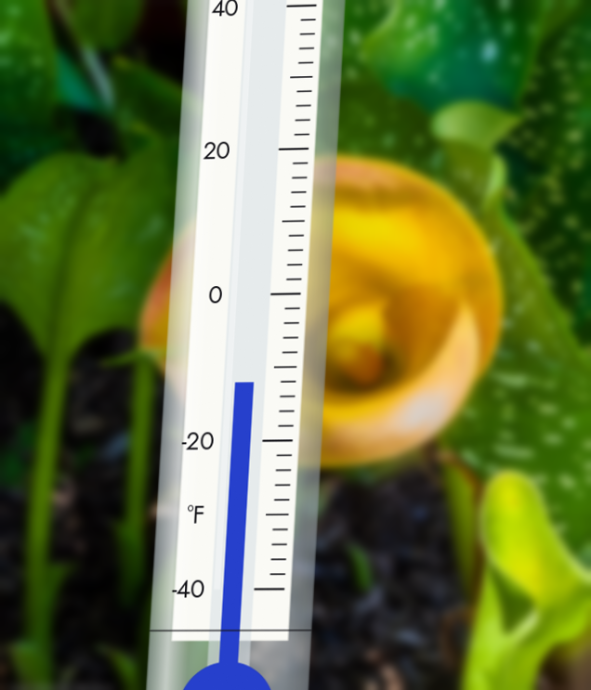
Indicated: -12,°F
